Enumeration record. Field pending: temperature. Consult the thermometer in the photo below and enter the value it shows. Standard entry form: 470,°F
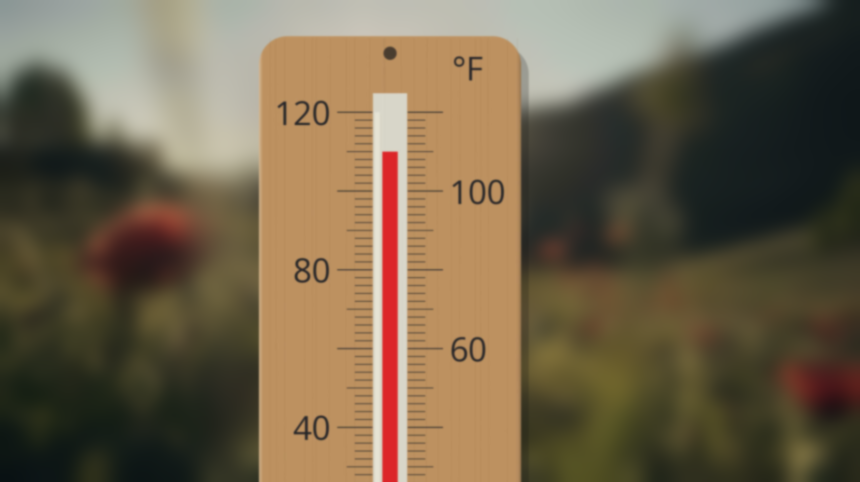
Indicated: 110,°F
